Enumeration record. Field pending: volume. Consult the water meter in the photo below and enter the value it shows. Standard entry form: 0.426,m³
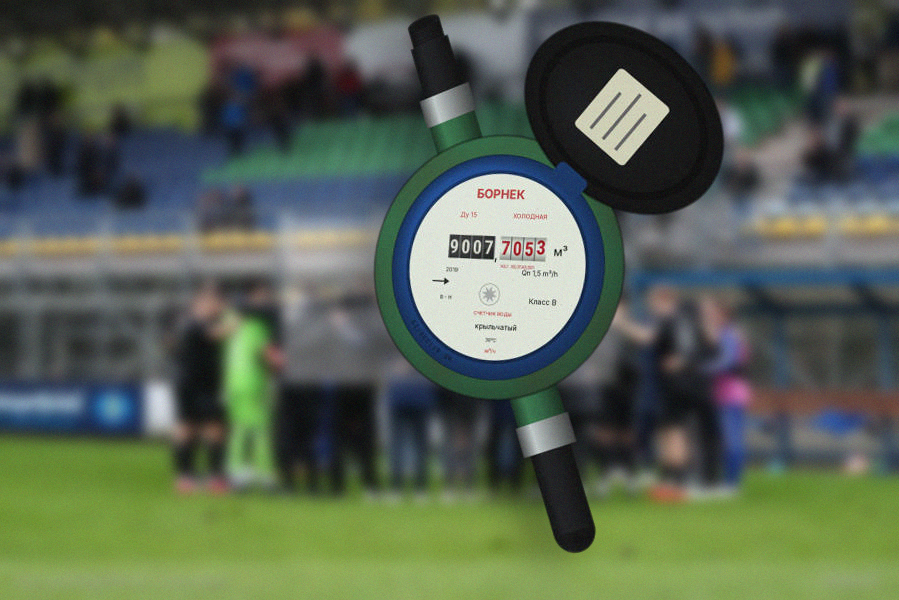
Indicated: 9007.7053,m³
